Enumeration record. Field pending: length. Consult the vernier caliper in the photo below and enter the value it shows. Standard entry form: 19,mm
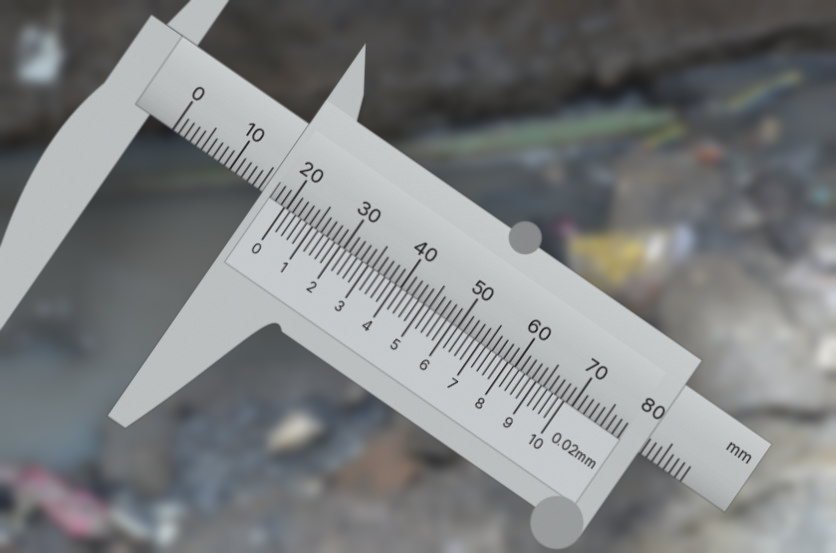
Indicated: 19.6,mm
